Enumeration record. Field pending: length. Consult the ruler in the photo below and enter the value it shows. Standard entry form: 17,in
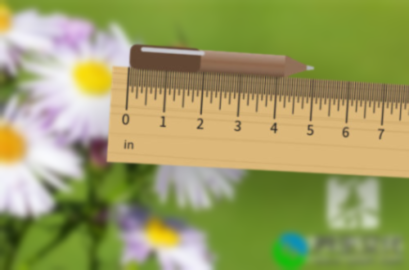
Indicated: 5,in
